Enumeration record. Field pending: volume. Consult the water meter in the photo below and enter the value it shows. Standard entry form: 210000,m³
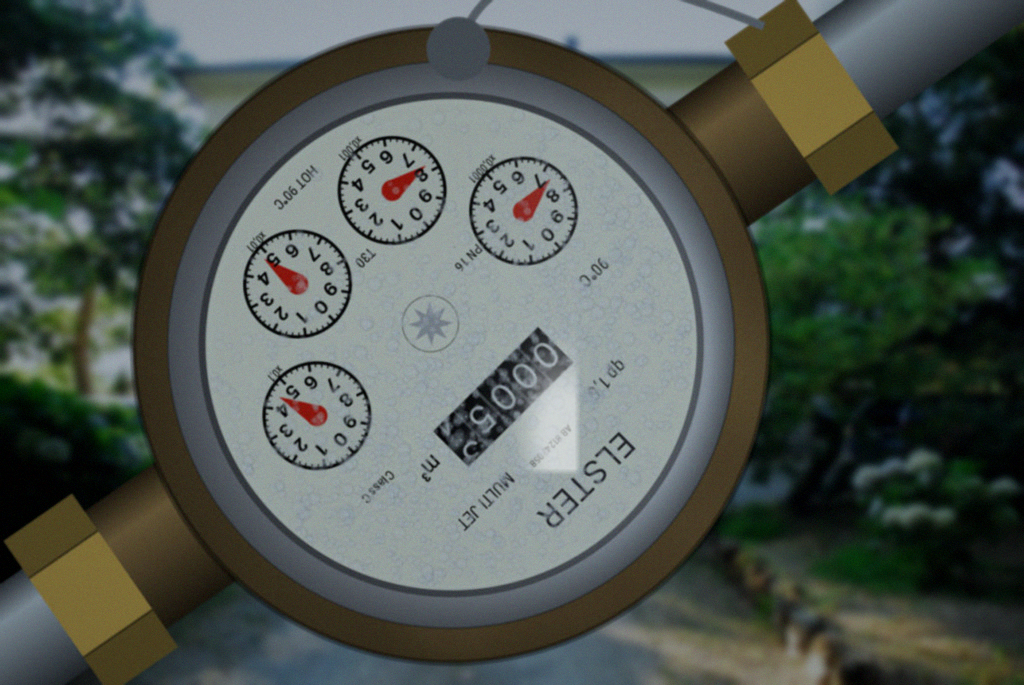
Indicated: 53.4477,m³
